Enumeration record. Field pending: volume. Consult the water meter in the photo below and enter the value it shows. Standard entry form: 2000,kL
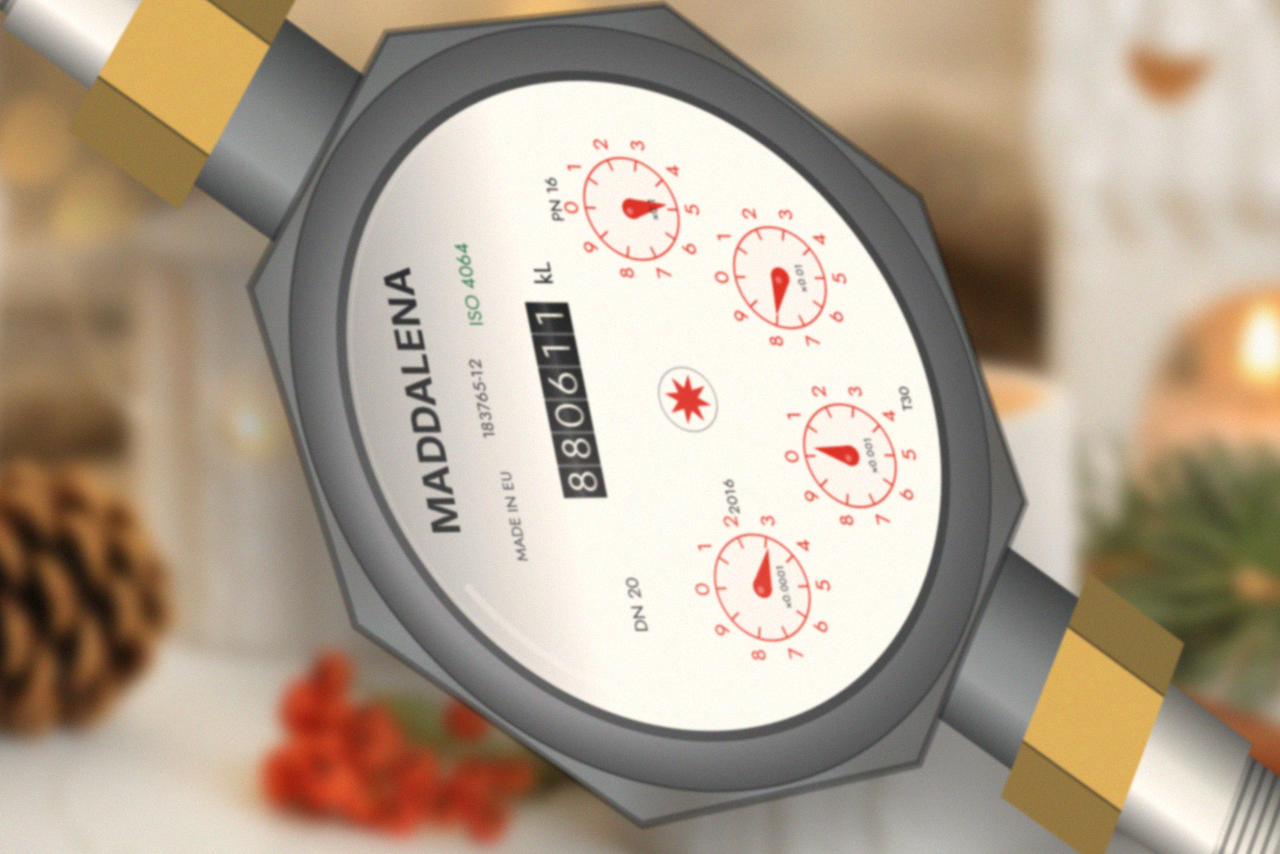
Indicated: 880611.4803,kL
